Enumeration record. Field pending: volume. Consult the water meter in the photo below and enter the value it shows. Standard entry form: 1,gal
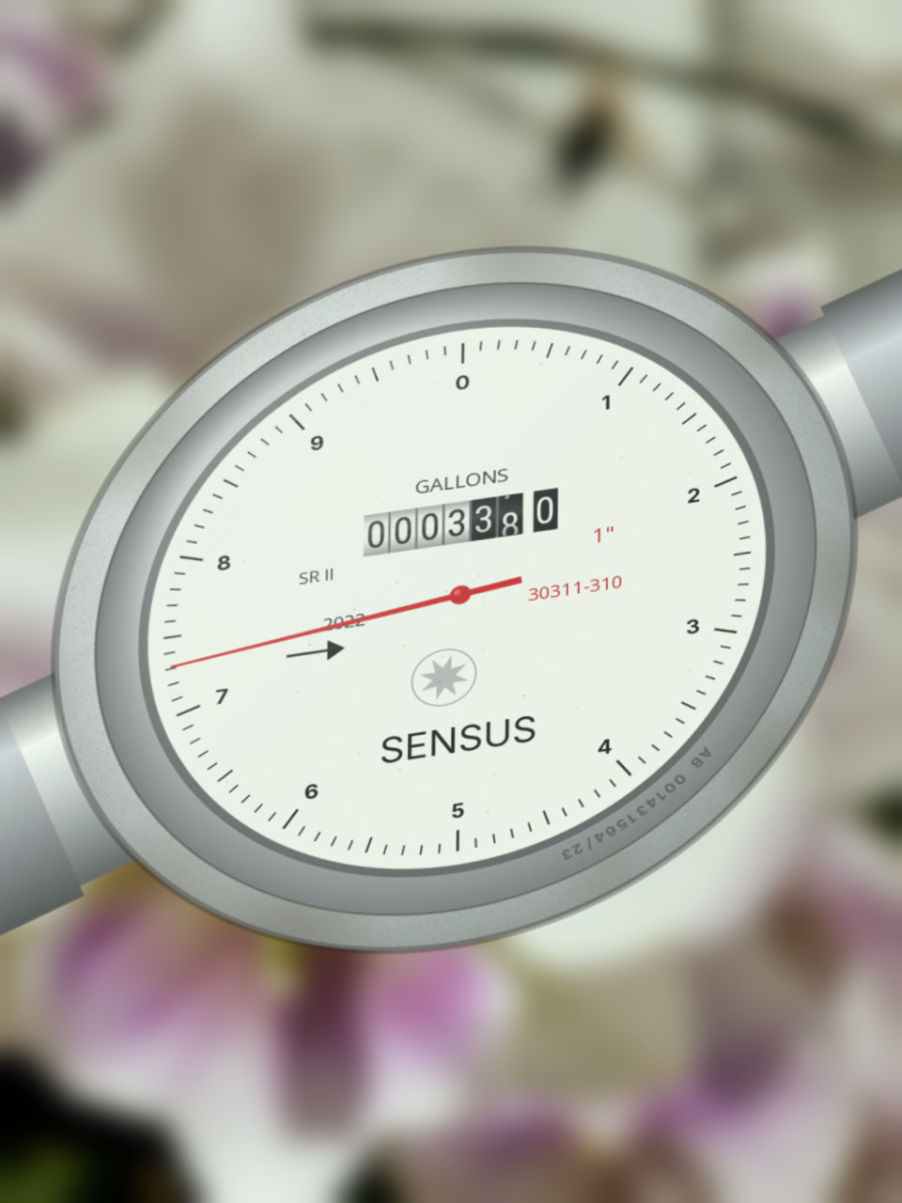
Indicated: 3377.3,gal
